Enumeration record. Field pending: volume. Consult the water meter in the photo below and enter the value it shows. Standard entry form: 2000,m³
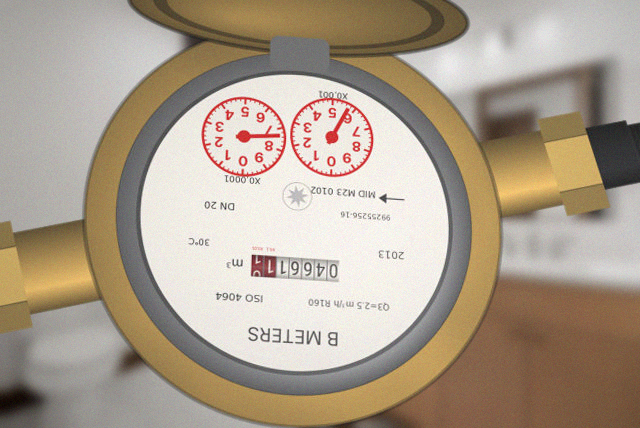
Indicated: 4661.1057,m³
